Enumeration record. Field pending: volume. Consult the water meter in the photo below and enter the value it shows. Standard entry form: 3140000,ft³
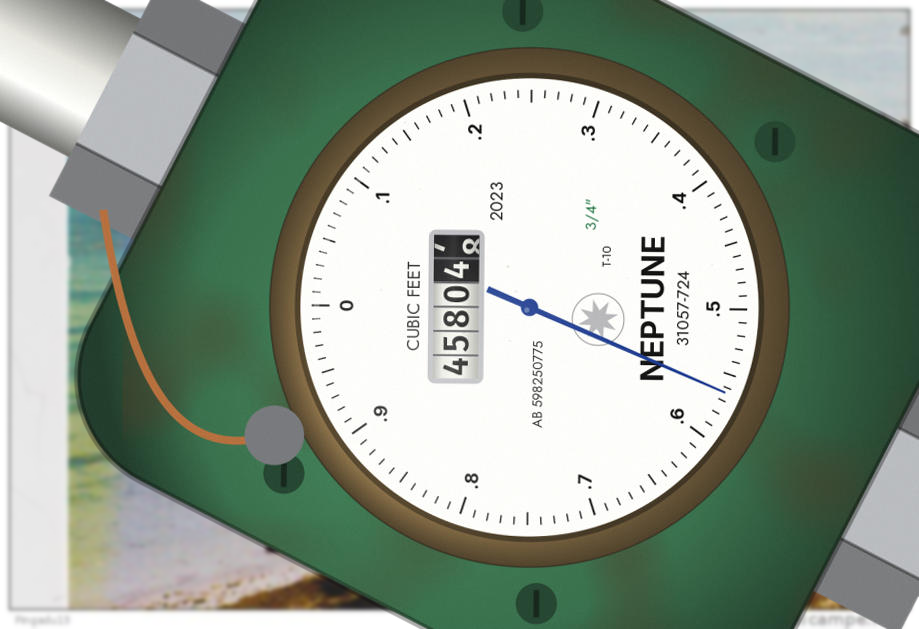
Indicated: 458047.56,ft³
